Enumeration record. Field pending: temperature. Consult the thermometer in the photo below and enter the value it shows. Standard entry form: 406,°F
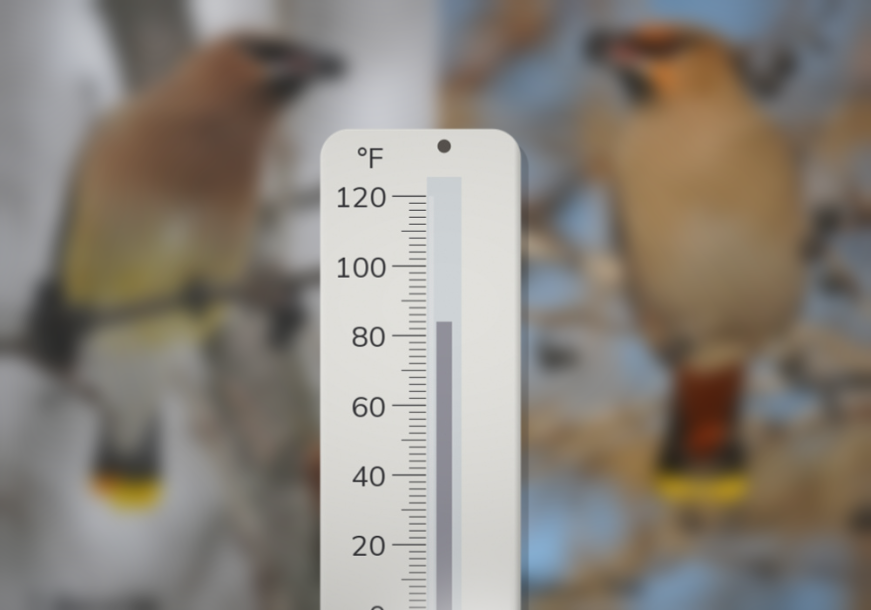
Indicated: 84,°F
